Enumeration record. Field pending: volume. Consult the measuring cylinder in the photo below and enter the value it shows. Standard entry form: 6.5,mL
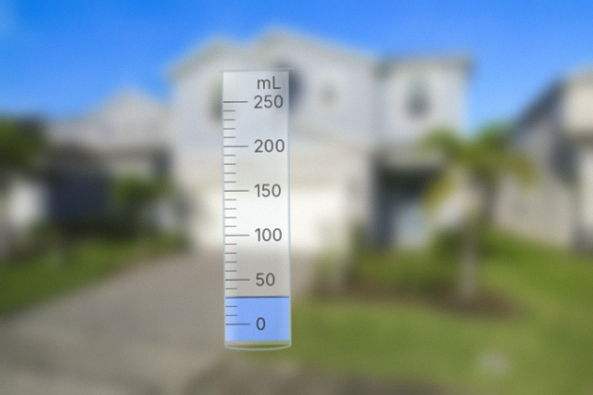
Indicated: 30,mL
